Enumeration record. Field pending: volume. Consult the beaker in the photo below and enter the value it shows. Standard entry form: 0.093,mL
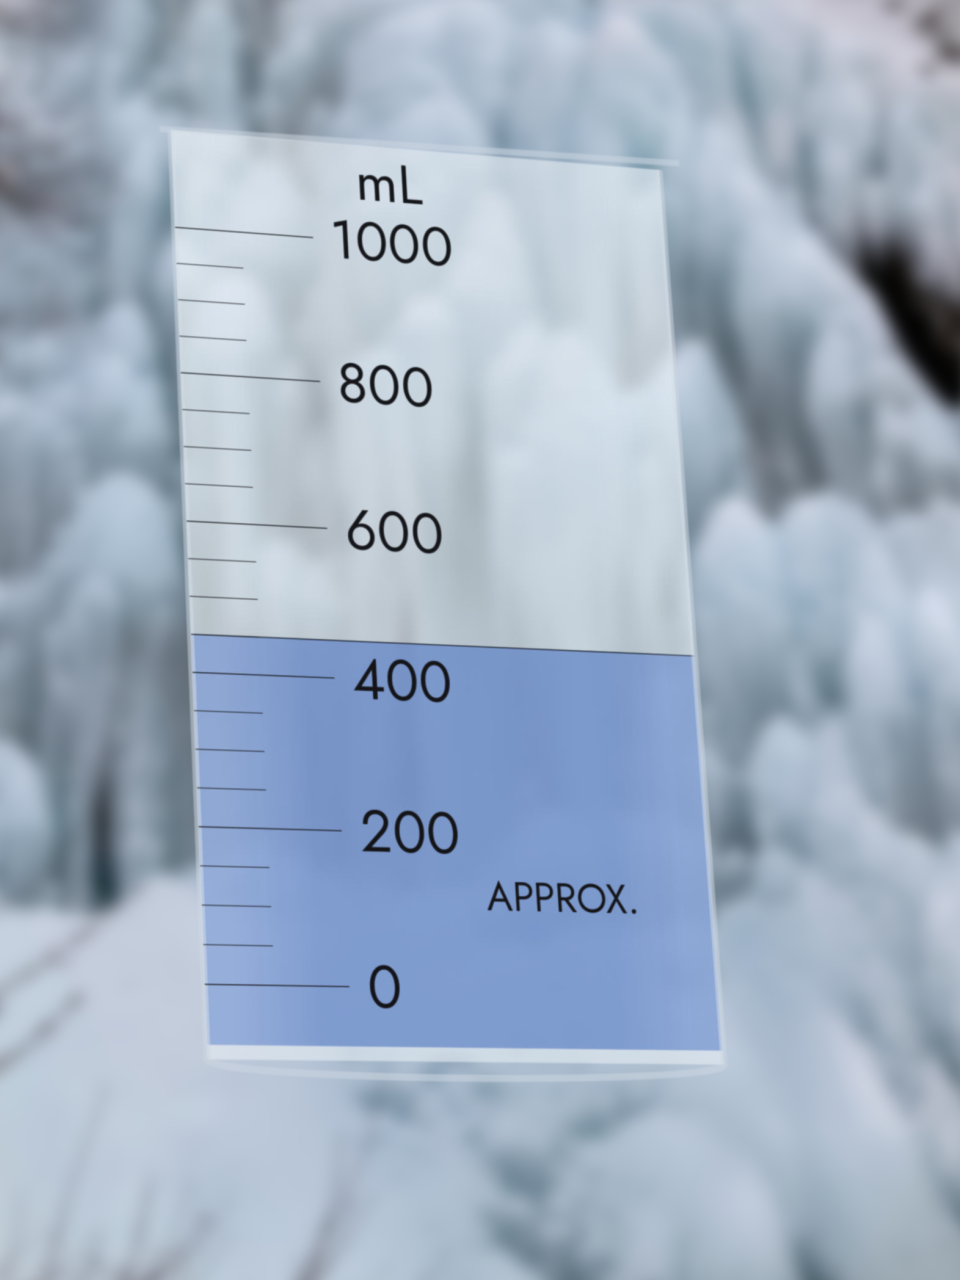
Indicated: 450,mL
